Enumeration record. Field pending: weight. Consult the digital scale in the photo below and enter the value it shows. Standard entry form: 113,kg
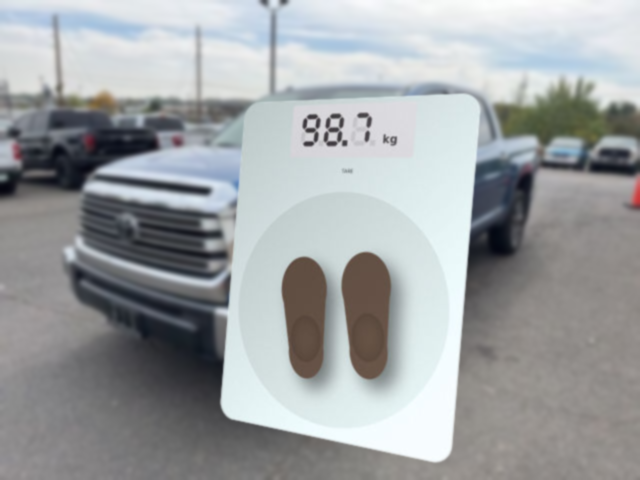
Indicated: 98.7,kg
